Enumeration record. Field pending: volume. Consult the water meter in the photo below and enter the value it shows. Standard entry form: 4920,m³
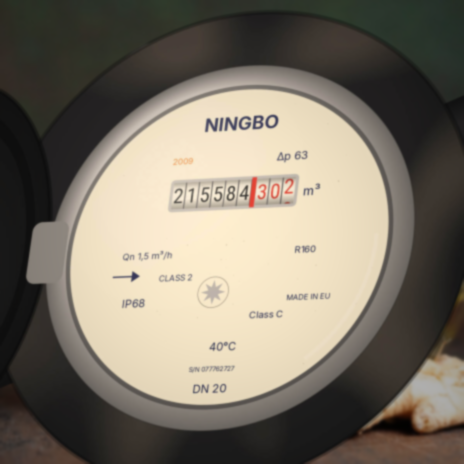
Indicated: 215584.302,m³
